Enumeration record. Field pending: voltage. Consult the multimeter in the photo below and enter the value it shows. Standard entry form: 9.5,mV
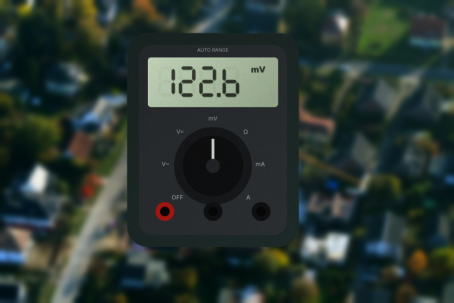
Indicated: 122.6,mV
